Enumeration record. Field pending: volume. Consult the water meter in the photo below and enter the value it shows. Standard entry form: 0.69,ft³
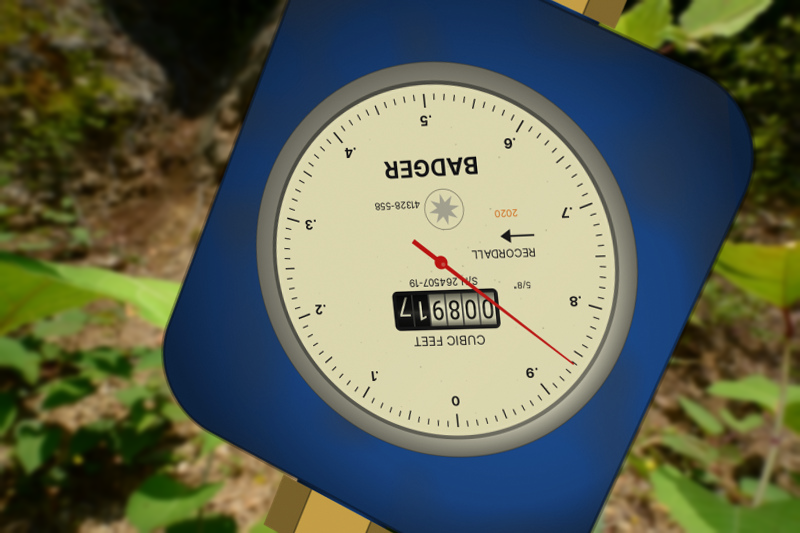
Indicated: 8916.86,ft³
